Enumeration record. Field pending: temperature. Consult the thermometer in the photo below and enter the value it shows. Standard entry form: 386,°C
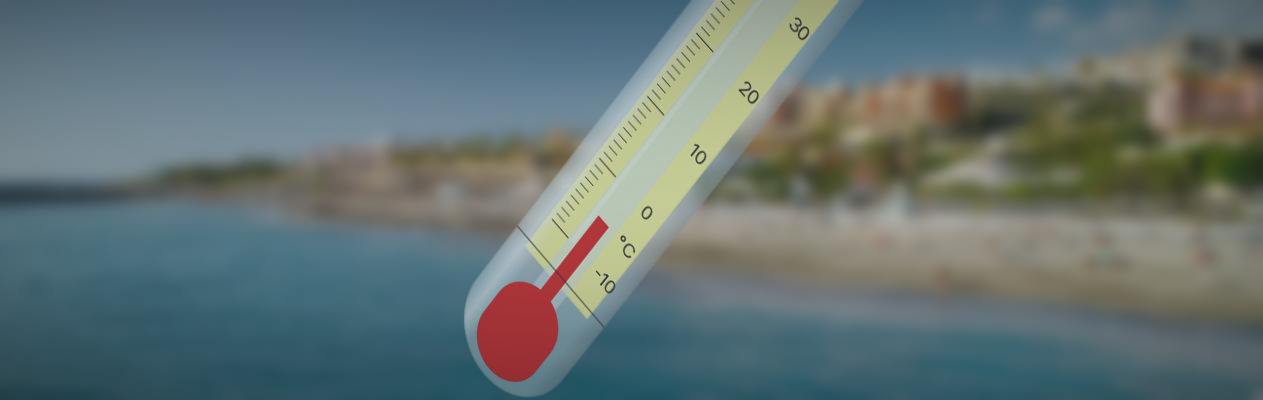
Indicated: -5,°C
